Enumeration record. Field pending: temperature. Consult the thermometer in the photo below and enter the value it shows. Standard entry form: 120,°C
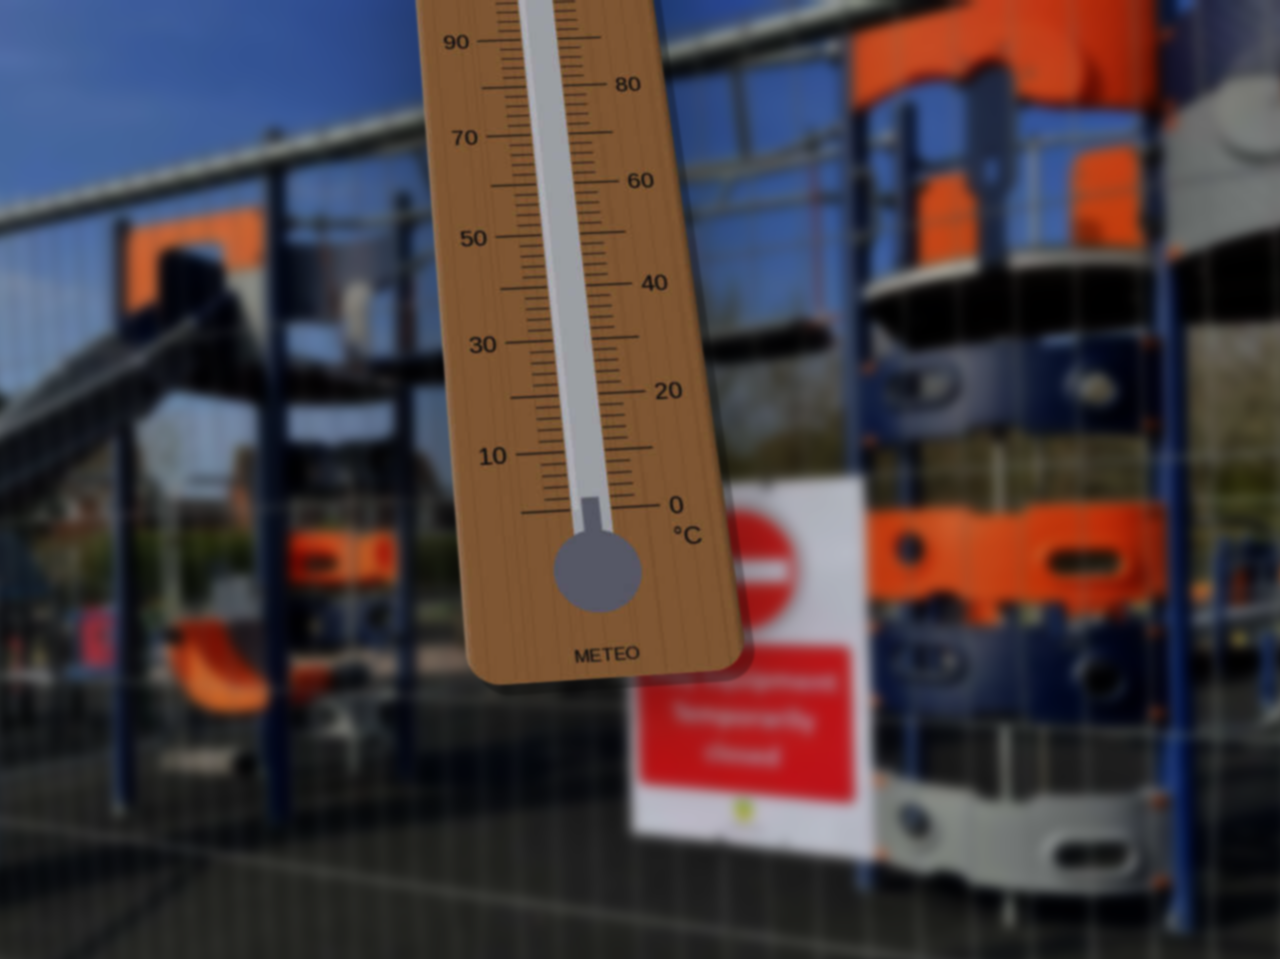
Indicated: 2,°C
